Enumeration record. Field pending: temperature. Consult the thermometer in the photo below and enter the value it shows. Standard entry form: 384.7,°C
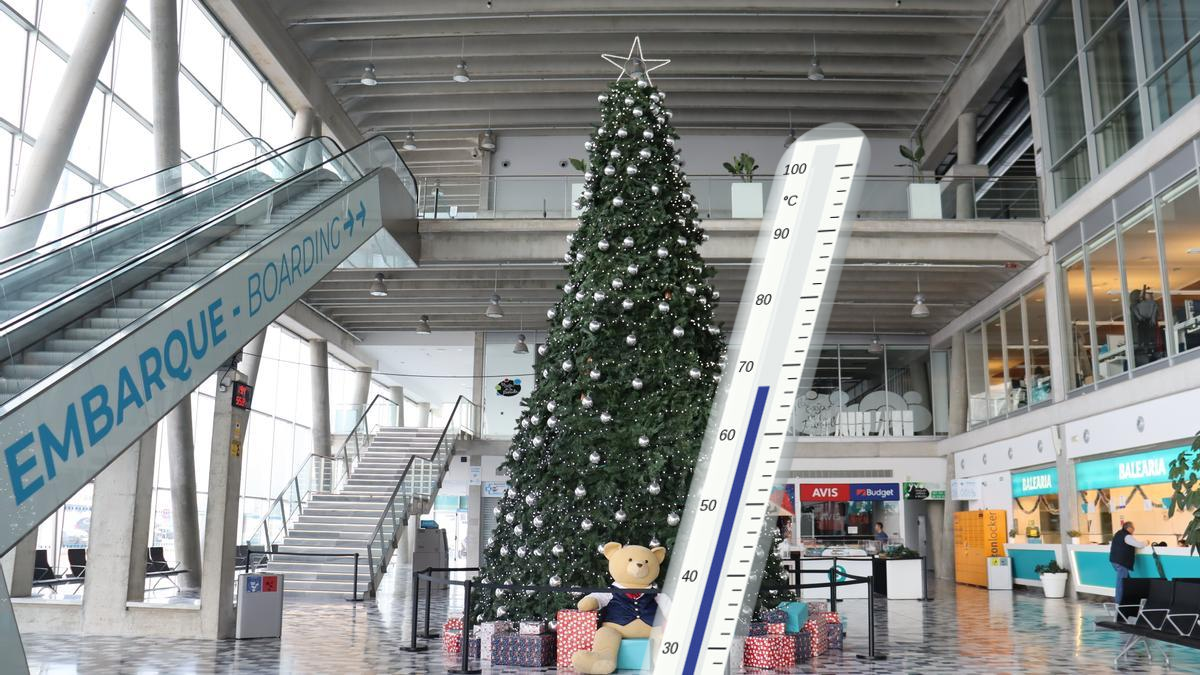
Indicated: 67,°C
